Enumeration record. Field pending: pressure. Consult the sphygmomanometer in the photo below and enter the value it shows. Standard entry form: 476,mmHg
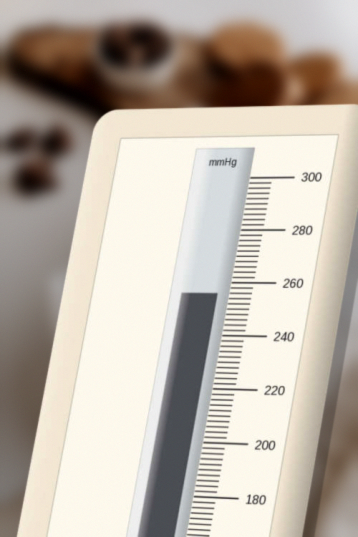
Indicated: 256,mmHg
